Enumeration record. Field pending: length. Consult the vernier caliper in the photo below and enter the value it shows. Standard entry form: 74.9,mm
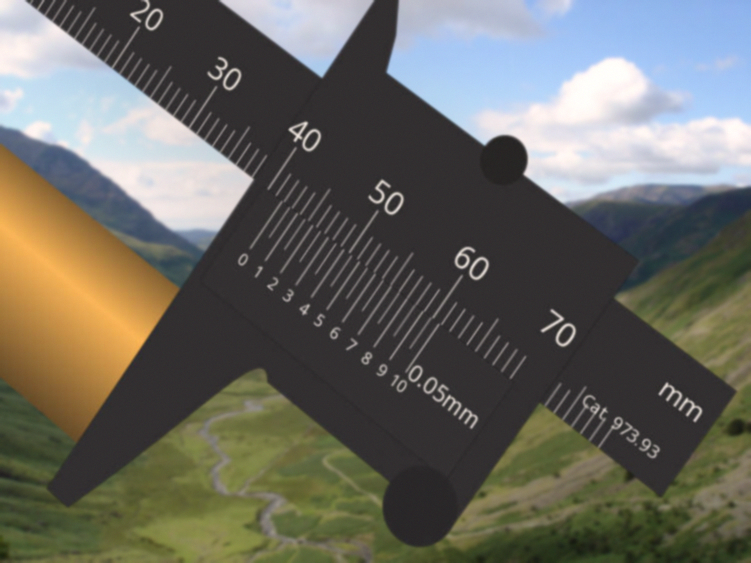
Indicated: 41.8,mm
